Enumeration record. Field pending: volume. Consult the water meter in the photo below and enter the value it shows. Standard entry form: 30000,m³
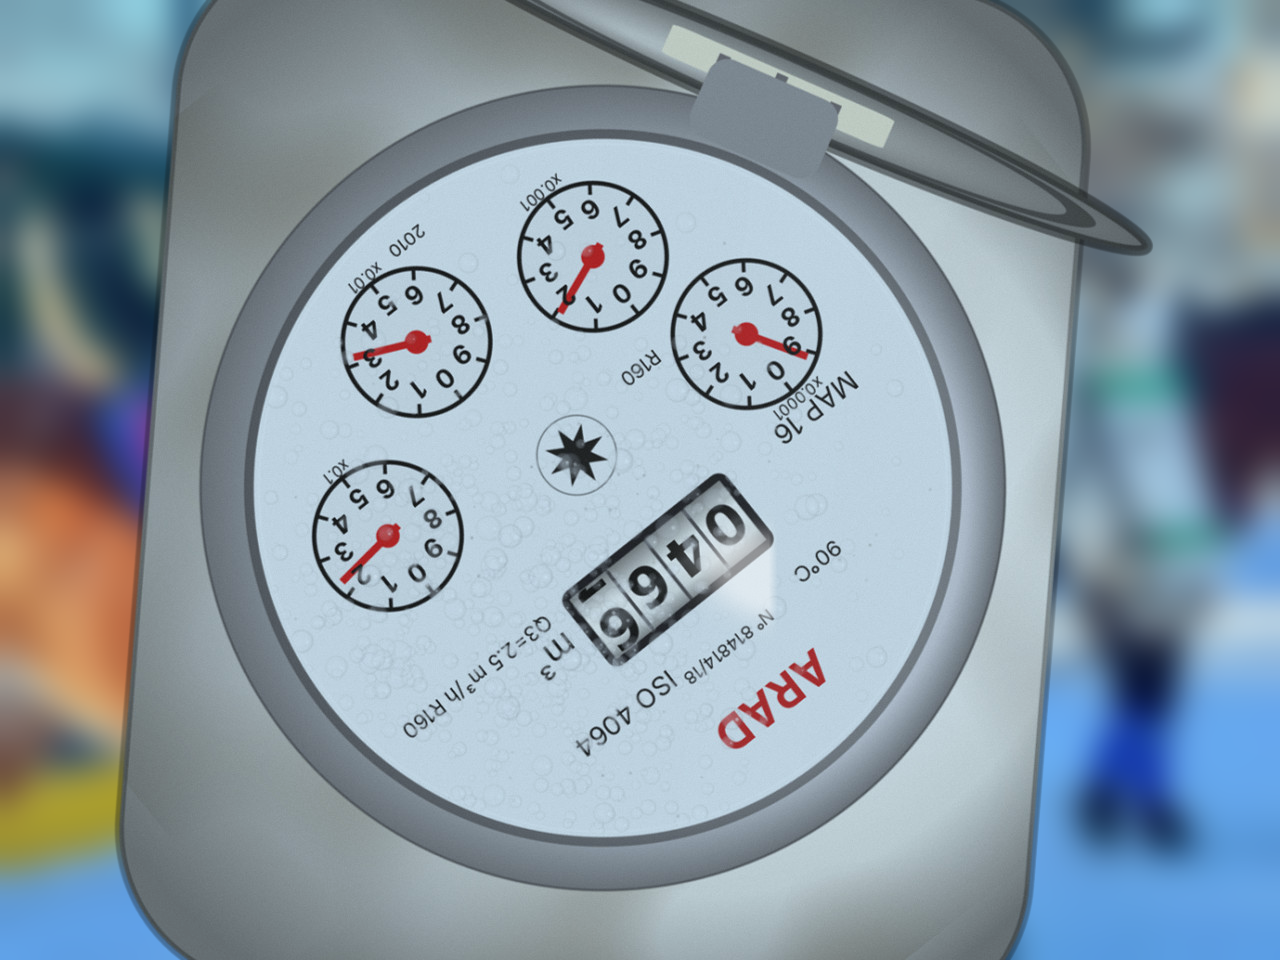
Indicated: 466.2319,m³
